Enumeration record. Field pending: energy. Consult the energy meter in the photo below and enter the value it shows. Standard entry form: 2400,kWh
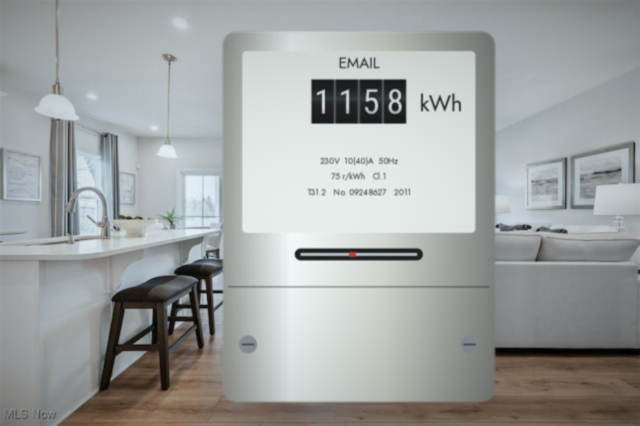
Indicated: 1158,kWh
